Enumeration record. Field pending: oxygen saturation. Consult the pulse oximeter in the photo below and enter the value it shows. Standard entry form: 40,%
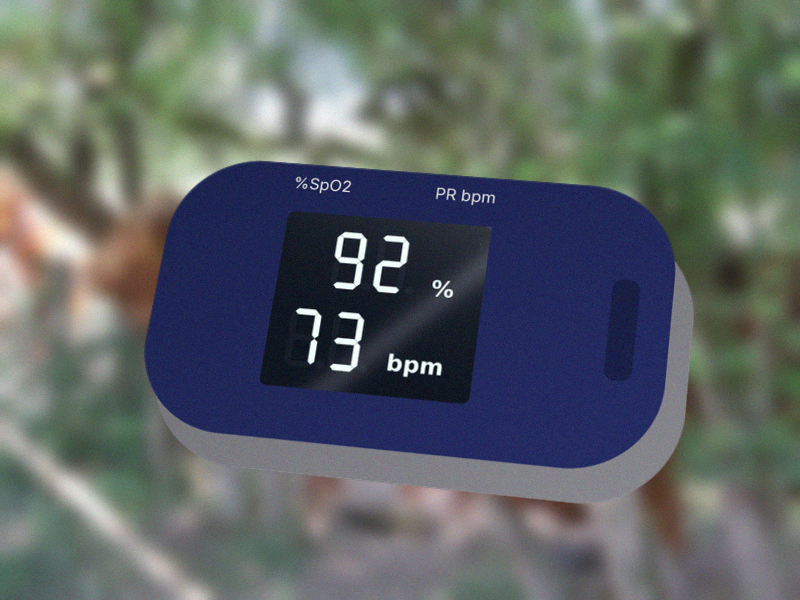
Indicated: 92,%
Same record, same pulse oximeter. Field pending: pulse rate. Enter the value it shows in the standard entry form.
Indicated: 73,bpm
